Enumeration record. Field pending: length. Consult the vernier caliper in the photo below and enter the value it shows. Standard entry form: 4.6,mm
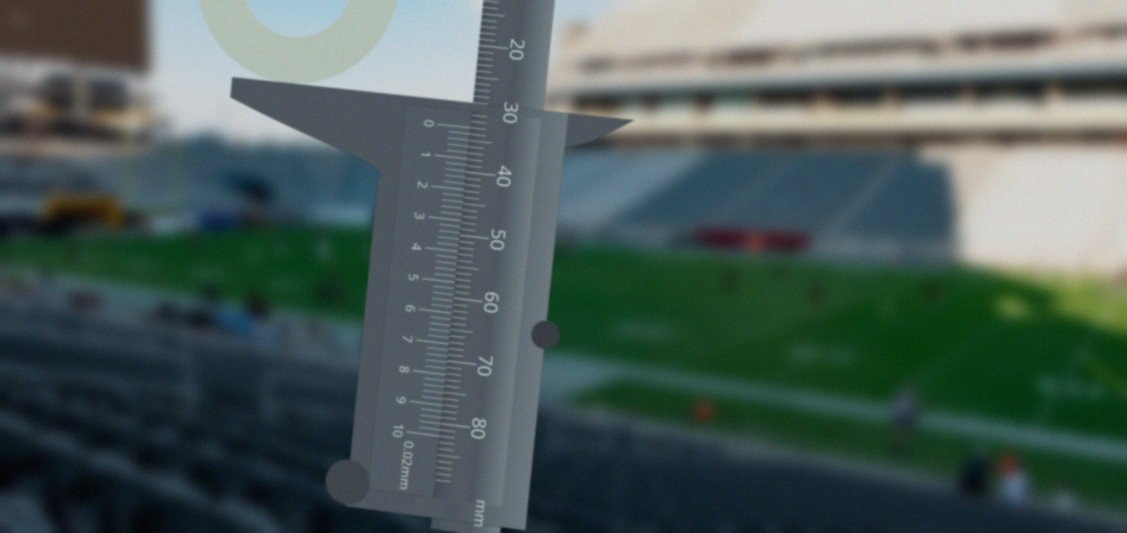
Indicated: 33.0,mm
